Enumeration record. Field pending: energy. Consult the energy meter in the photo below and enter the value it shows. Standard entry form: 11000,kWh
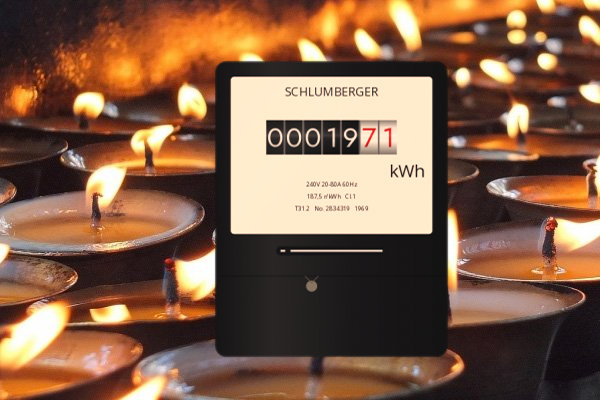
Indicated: 19.71,kWh
